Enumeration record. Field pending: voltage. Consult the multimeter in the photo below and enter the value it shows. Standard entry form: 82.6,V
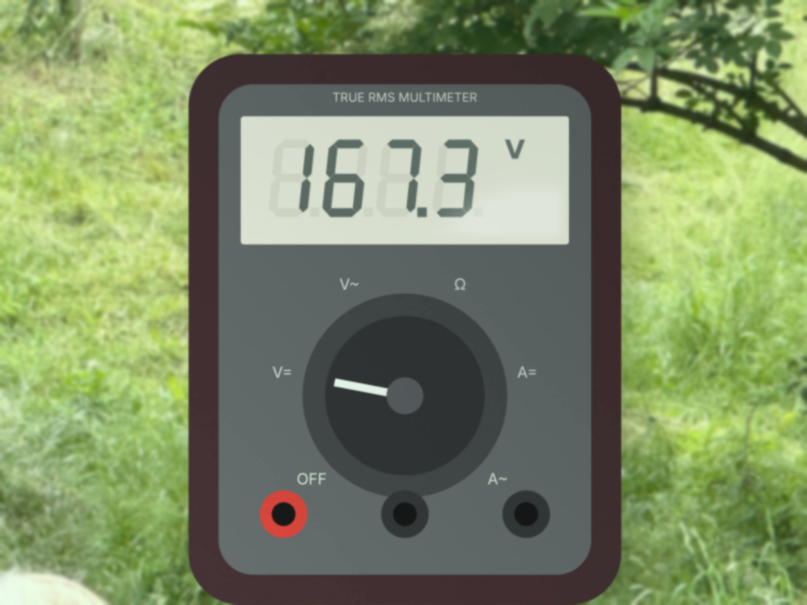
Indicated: 167.3,V
